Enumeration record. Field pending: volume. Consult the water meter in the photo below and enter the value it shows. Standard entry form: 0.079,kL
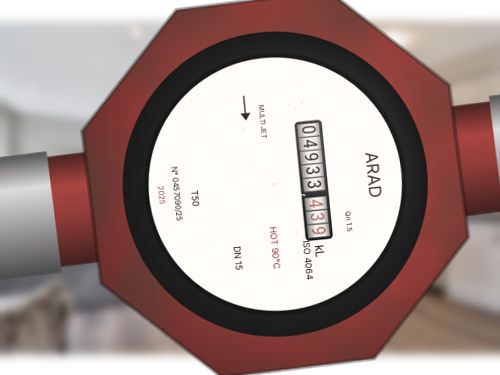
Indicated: 4933.439,kL
